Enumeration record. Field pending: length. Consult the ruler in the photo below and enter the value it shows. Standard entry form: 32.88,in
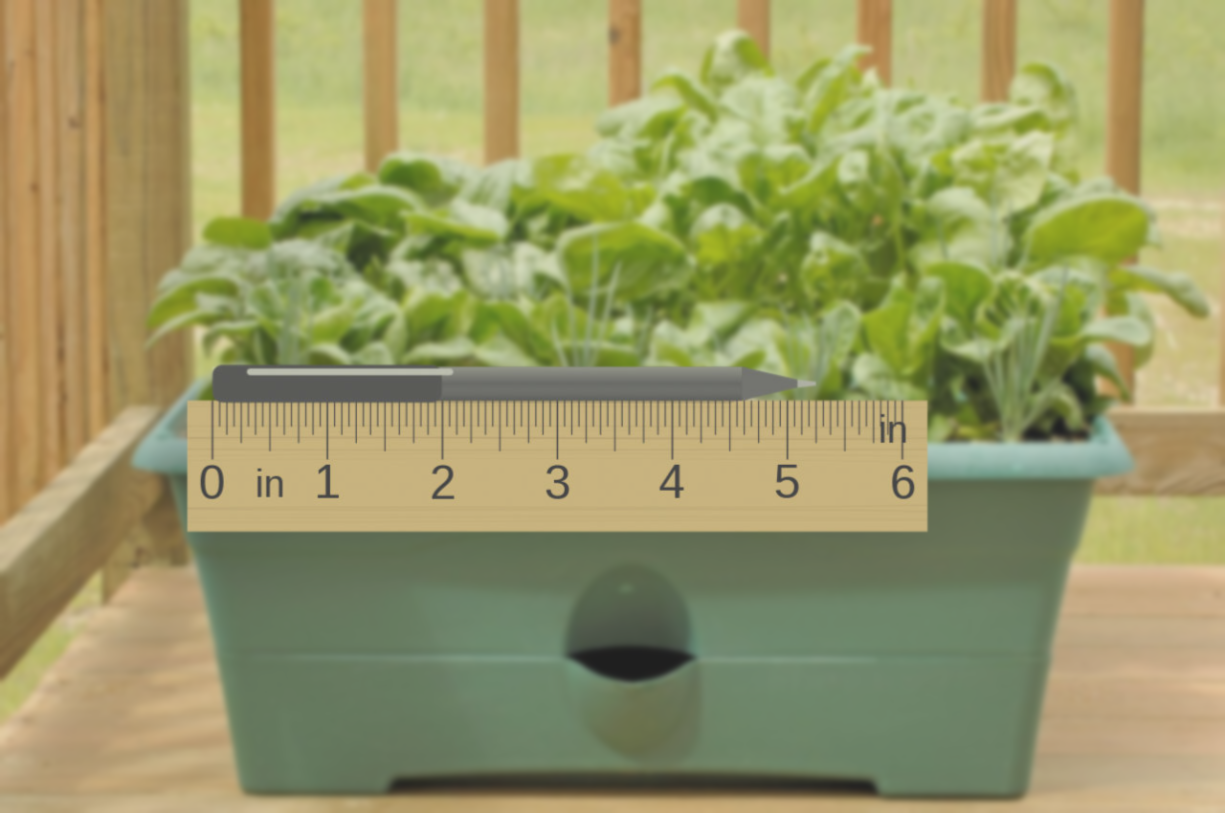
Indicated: 5.25,in
